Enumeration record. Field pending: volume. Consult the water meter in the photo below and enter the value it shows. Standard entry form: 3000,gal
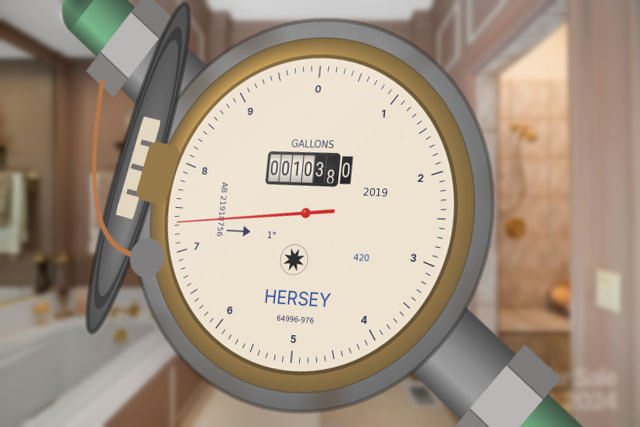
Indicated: 10377.3,gal
